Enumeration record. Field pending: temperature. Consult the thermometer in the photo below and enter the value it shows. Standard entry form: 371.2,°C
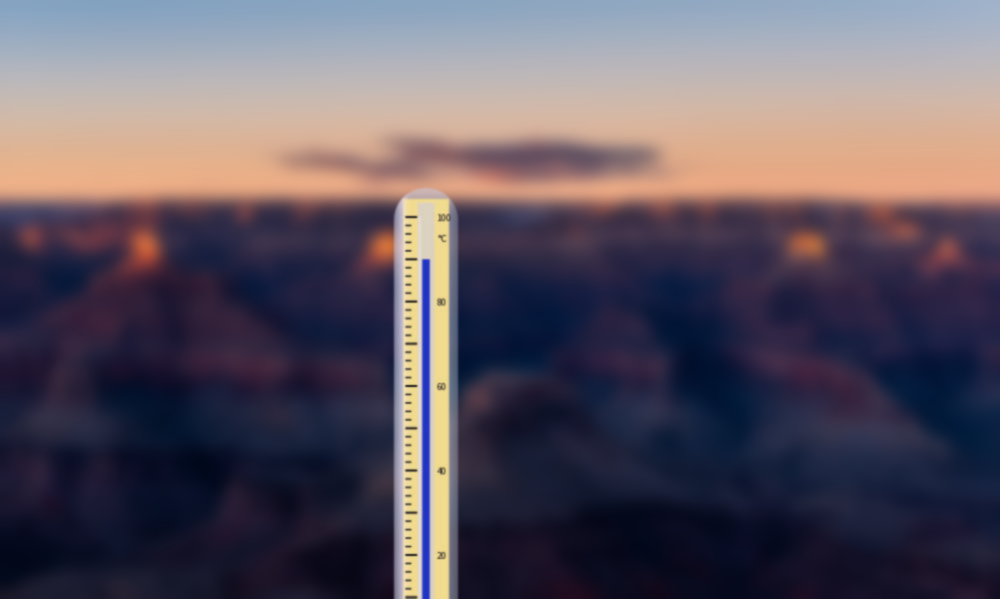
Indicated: 90,°C
